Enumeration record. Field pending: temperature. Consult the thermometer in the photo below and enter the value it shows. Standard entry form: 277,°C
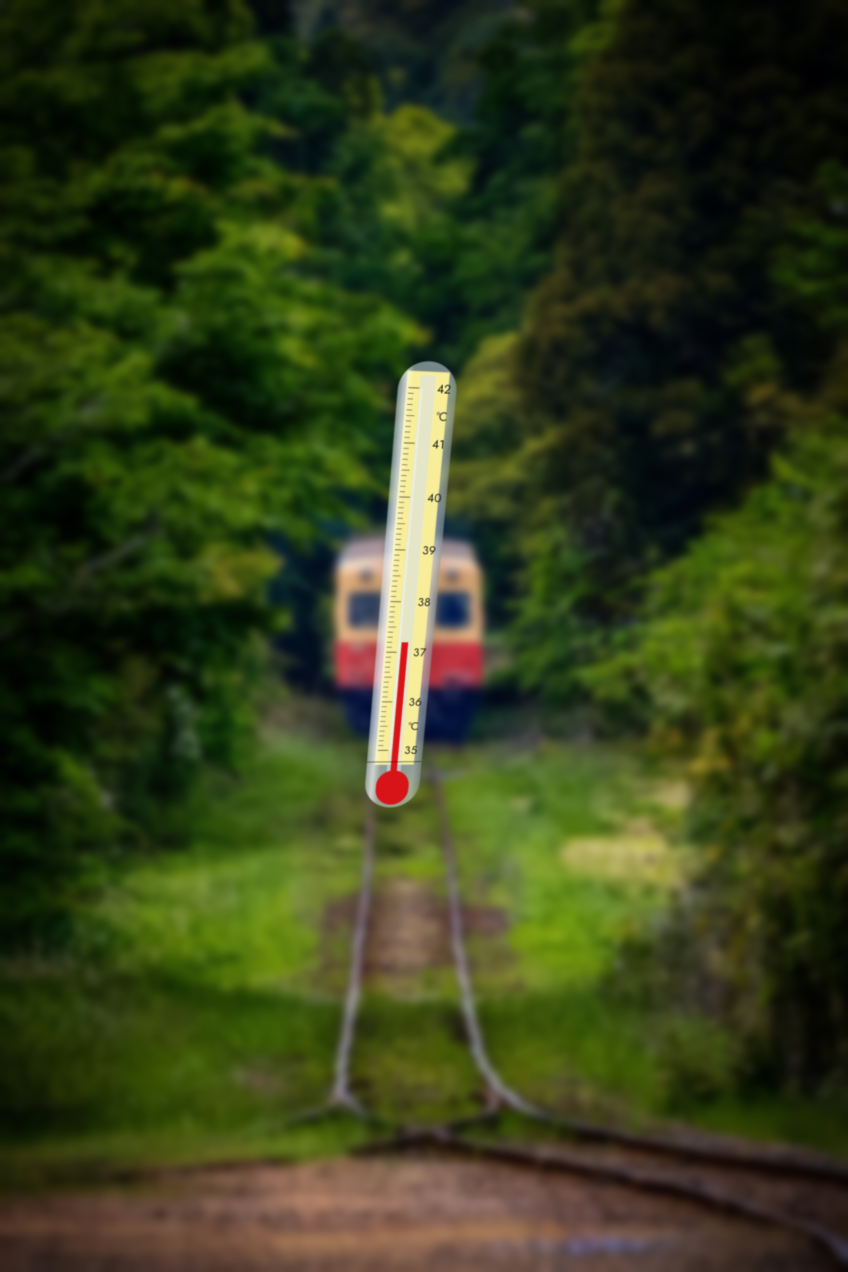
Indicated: 37.2,°C
